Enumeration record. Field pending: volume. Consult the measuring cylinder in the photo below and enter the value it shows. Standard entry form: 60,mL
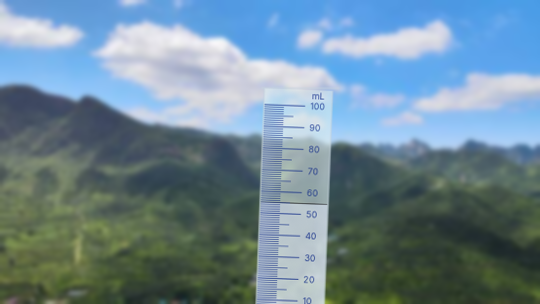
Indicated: 55,mL
